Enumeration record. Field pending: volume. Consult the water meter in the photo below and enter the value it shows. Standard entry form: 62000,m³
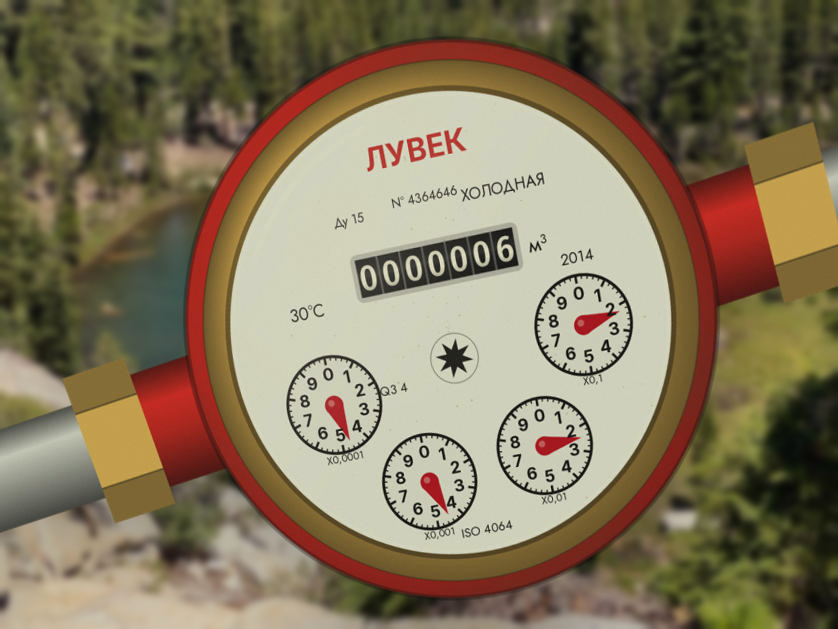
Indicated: 6.2244,m³
